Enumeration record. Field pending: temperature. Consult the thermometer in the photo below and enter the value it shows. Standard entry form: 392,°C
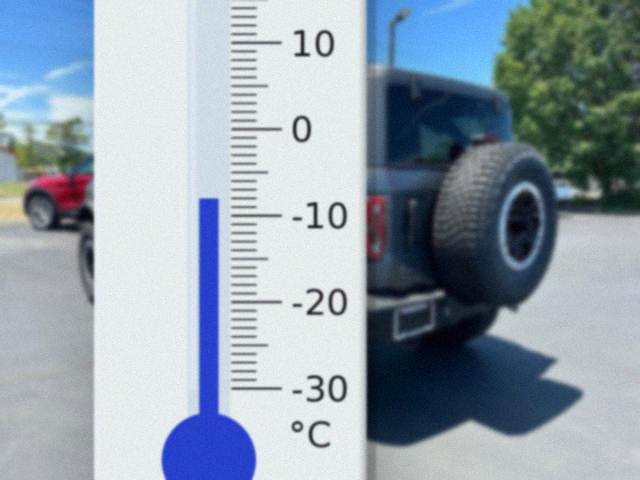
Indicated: -8,°C
